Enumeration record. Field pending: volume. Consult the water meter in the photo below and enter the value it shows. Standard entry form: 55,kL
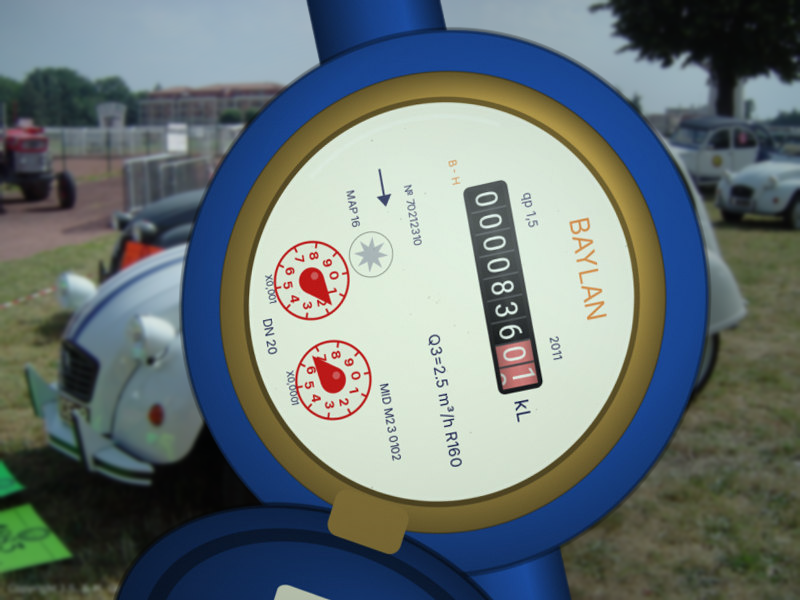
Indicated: 836.0116,kL
